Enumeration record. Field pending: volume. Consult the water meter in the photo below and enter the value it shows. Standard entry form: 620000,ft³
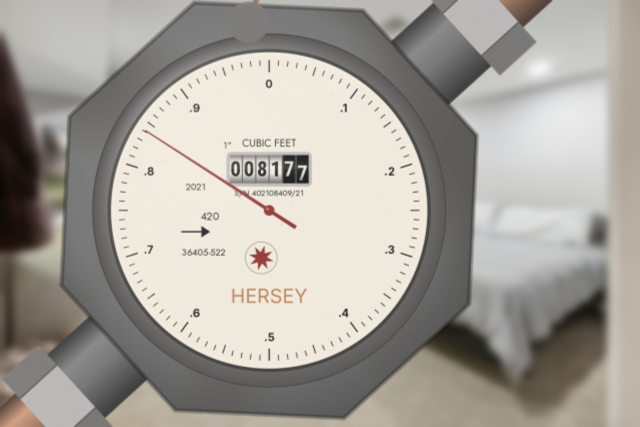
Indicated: 8176.84,ft³
